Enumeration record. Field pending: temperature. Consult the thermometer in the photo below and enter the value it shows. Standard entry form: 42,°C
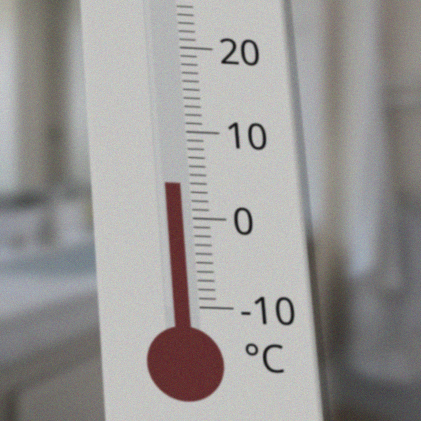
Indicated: 4,°C
